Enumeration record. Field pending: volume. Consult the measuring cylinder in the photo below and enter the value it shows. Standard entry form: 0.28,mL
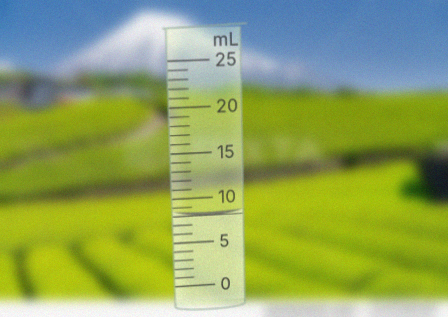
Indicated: 8,mL
